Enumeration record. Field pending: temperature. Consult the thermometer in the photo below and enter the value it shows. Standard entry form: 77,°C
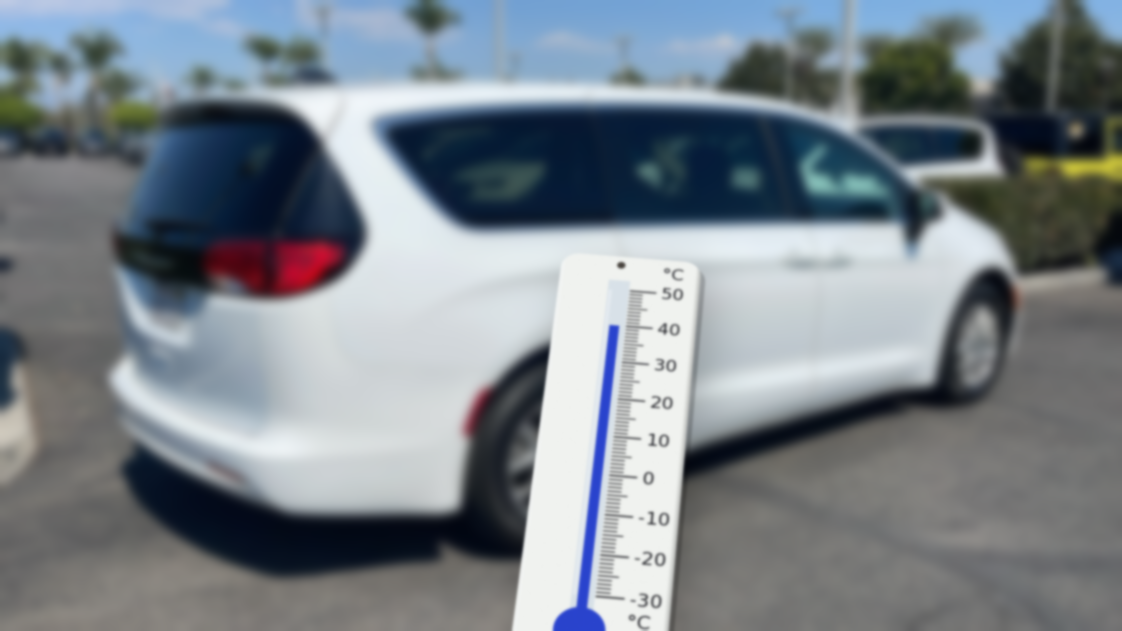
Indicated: 40,°C
